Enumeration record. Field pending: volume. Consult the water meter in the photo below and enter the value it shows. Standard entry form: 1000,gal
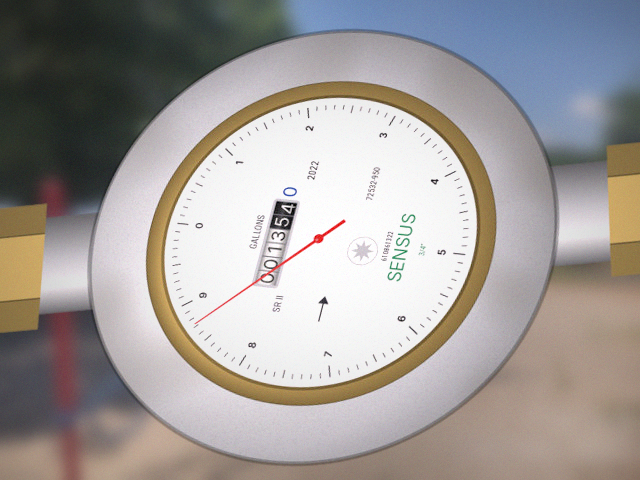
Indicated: 13538.7,gal
